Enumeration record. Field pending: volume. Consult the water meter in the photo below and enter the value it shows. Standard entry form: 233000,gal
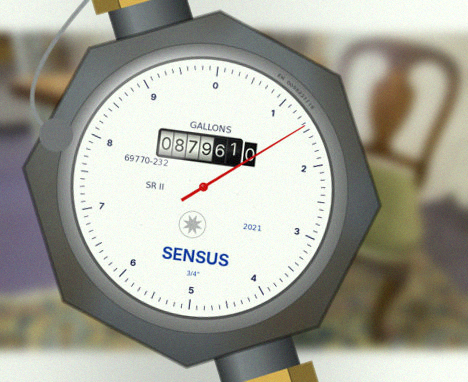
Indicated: 879611.4,gal
